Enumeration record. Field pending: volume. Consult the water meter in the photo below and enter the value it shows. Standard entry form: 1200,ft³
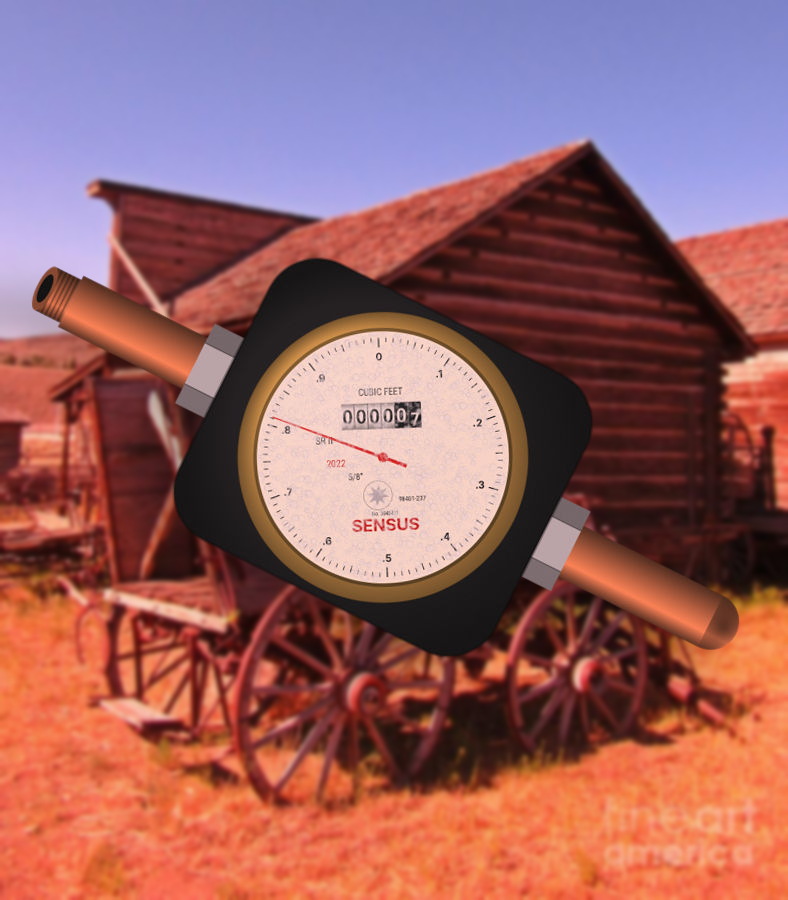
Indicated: 6.81,ft³
